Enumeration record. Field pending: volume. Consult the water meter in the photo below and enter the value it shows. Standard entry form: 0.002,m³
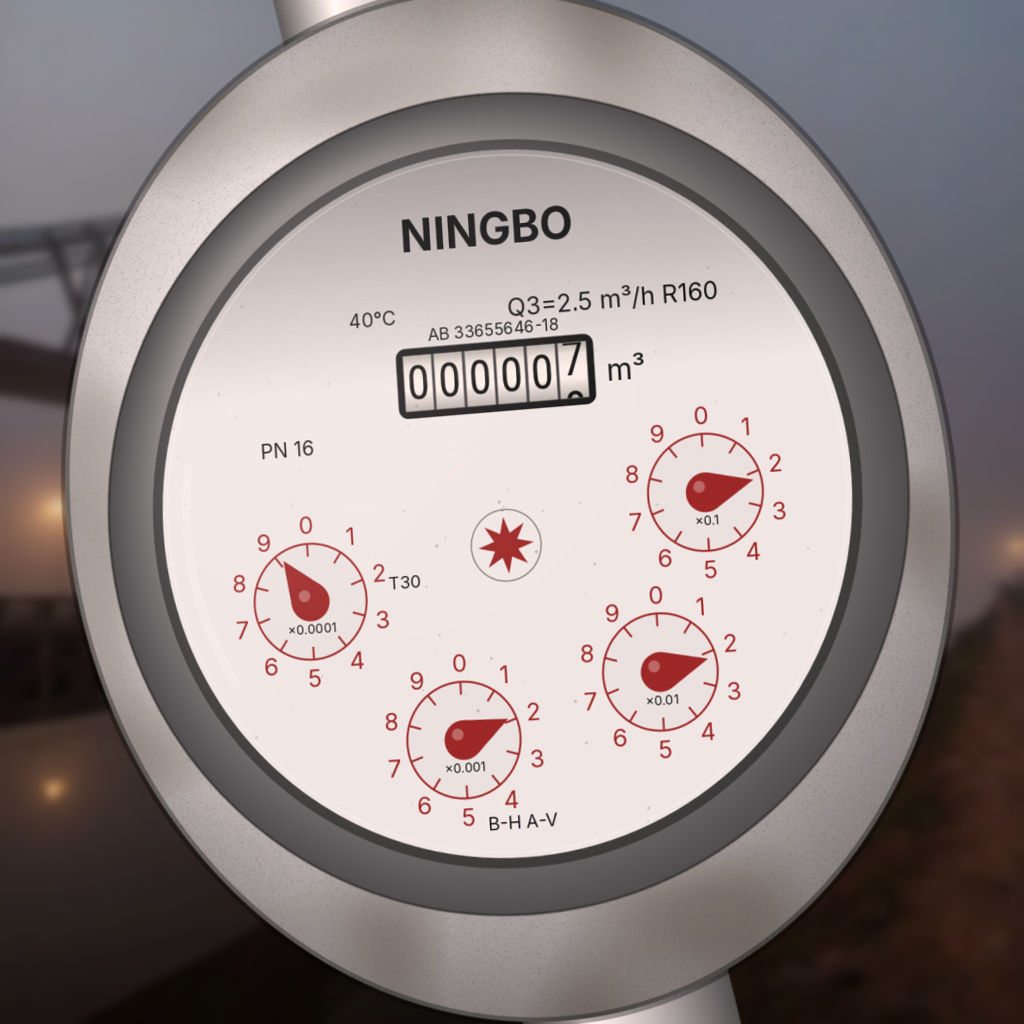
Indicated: 7.2219,m³
